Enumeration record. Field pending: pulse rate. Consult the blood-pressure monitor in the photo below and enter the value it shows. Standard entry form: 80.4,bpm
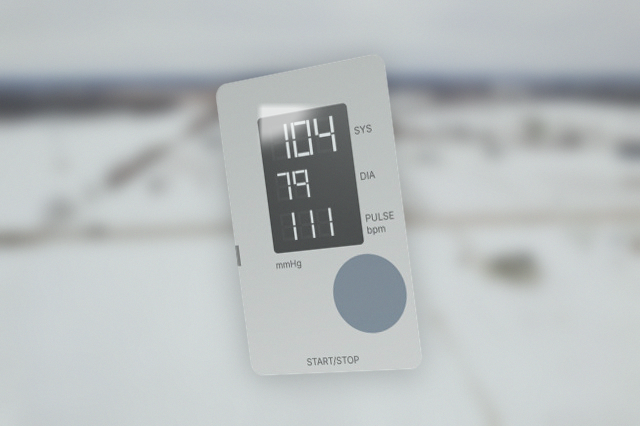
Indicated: 111,bpm
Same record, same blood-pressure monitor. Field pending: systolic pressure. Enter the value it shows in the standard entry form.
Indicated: 104,mmHg
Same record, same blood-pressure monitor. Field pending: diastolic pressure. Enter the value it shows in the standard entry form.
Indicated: 79,mmHg
